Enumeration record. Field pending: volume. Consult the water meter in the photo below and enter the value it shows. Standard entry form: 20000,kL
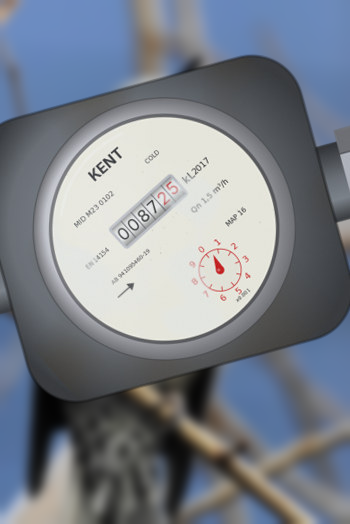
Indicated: 87.250,kL
